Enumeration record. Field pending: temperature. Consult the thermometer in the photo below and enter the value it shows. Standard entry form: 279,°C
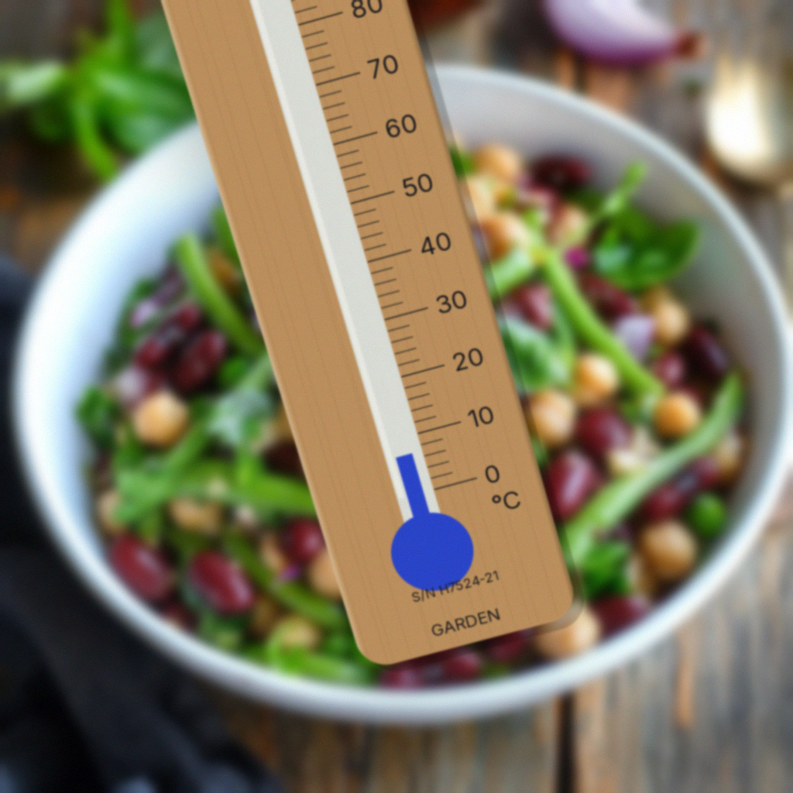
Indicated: 7,°C
